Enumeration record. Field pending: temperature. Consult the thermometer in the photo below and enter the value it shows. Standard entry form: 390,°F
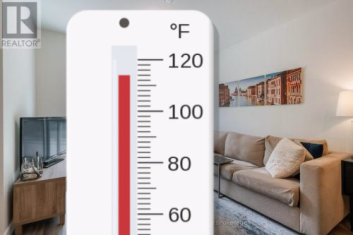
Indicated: 114,°F
